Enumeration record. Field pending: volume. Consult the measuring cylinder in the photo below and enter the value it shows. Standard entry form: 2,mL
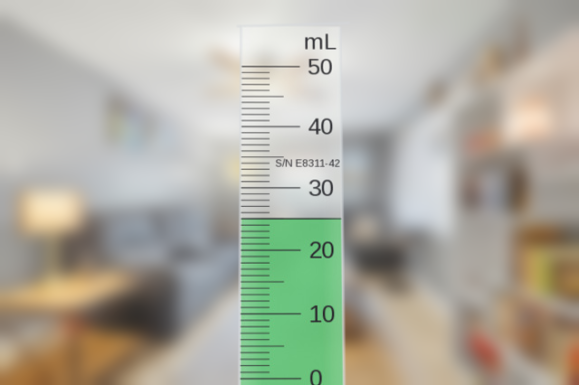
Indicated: 25,mL
